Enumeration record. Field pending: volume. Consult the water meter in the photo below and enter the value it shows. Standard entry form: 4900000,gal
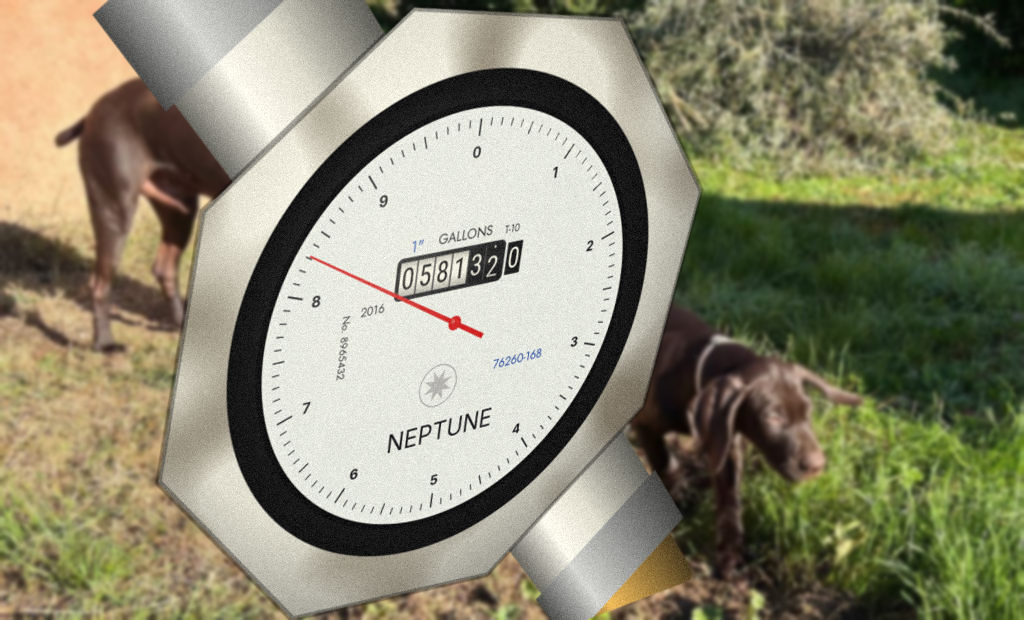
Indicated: 581318.3,gal
